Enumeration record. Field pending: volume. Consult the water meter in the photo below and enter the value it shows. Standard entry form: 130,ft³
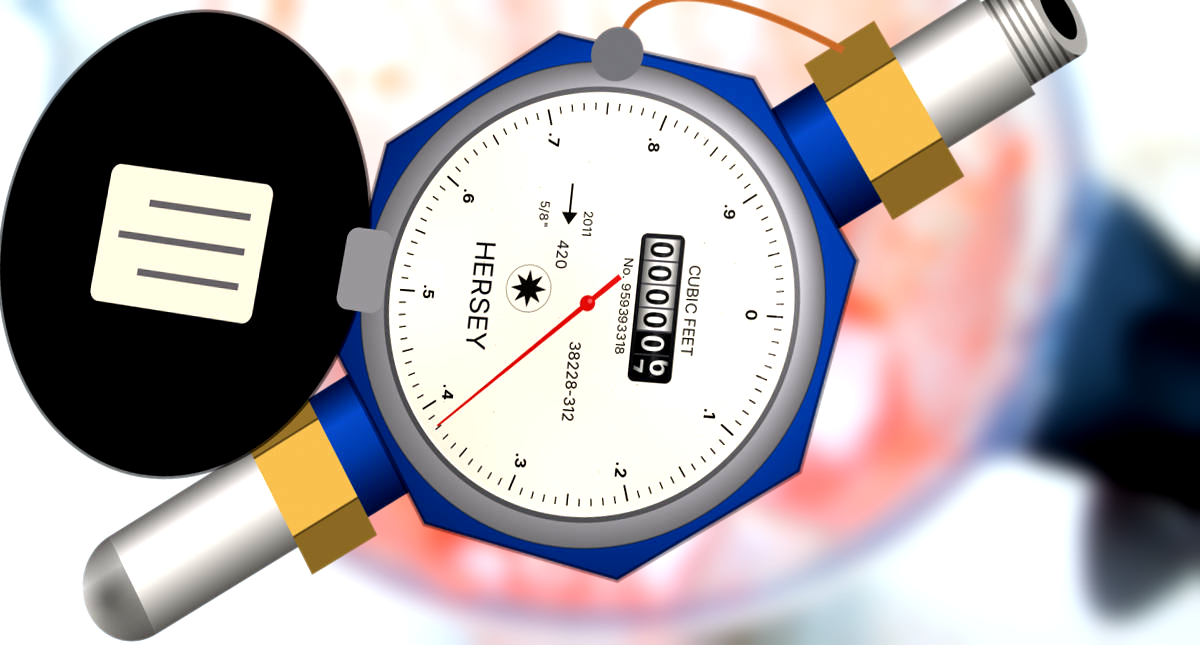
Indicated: 6.38,ft³
